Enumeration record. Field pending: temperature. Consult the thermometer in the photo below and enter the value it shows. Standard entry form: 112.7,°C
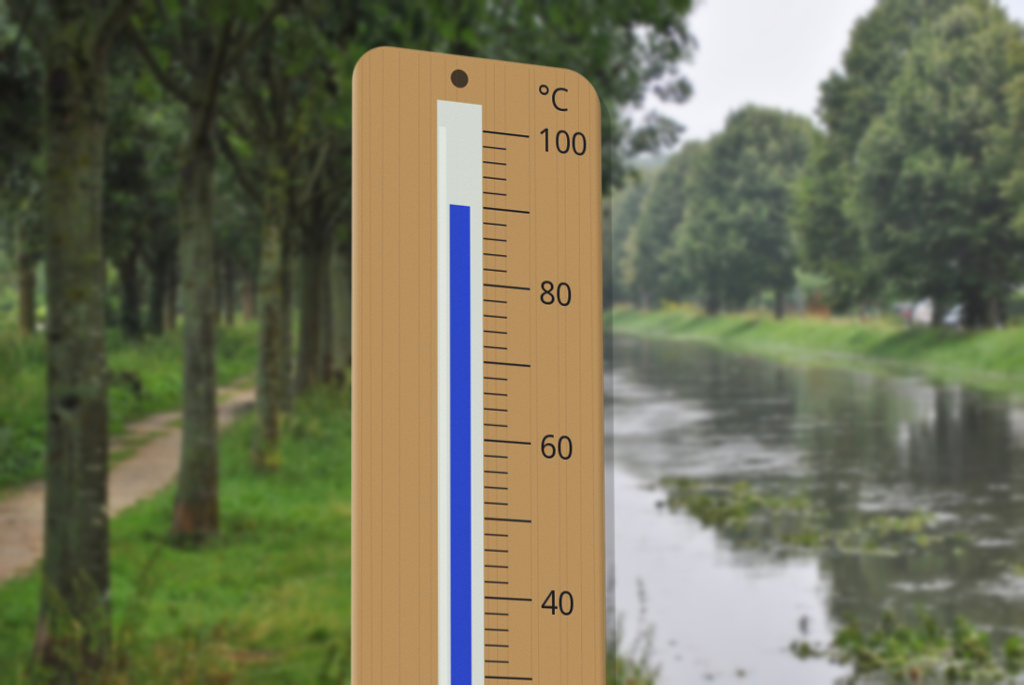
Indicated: 90,°C
